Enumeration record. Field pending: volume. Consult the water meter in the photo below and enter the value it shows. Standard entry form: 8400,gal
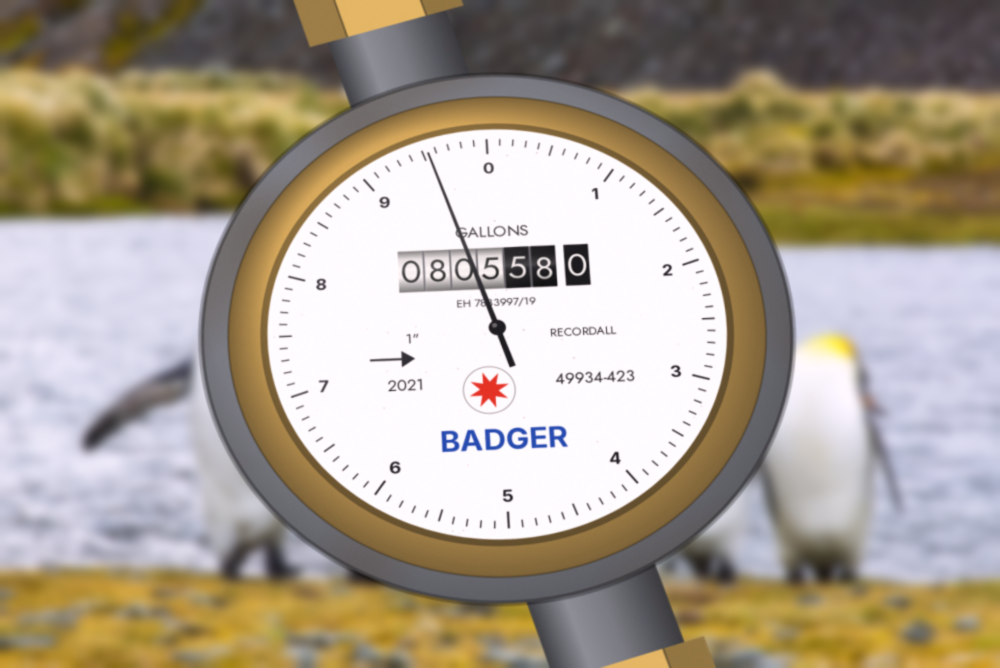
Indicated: 805579.5,gal
